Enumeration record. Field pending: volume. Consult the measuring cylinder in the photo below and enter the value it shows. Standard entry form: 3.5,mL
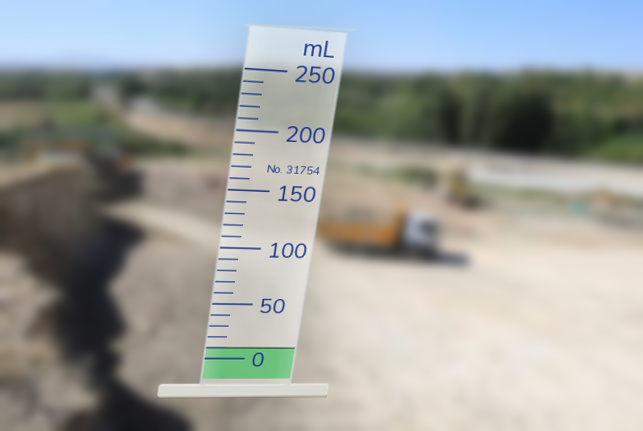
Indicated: 10,mL
